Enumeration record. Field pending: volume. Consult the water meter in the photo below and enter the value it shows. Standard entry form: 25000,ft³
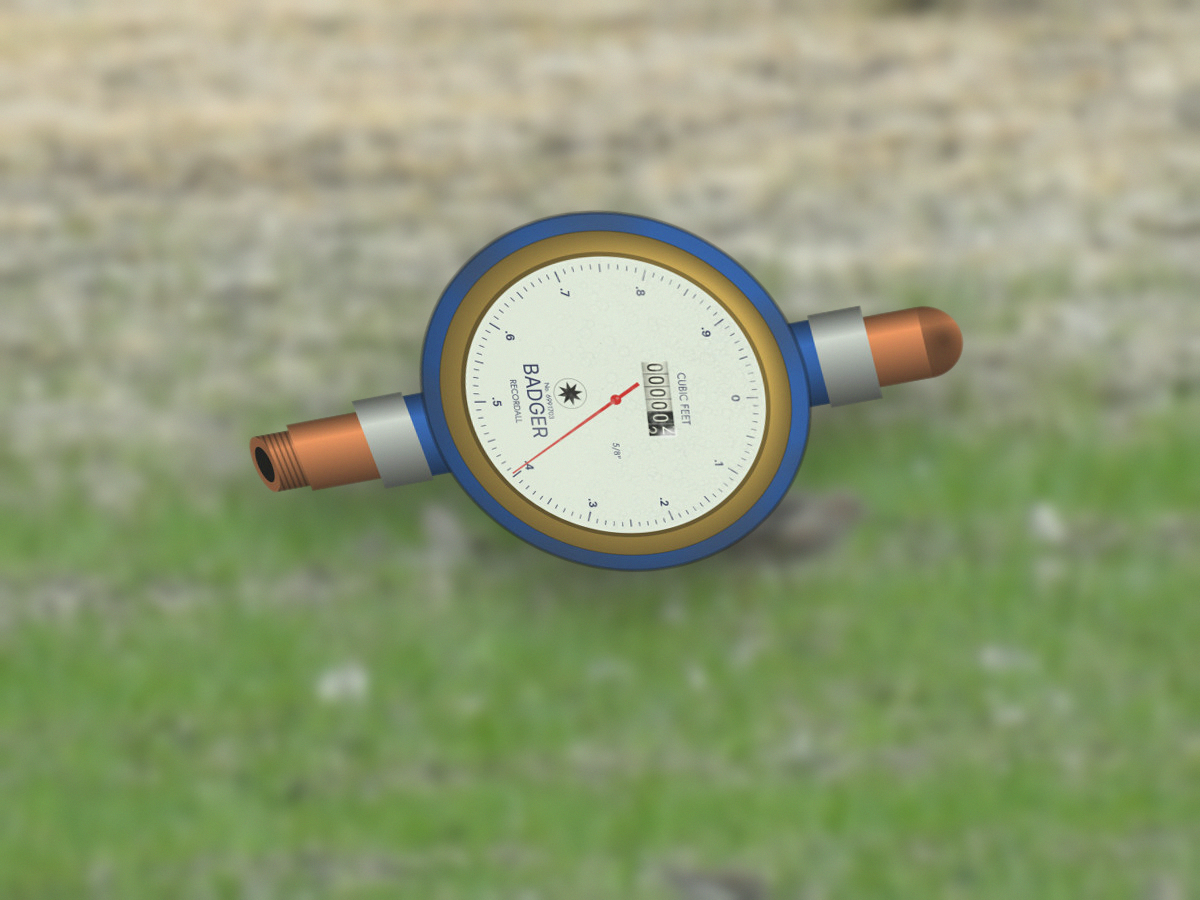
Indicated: 2.40,ft³
